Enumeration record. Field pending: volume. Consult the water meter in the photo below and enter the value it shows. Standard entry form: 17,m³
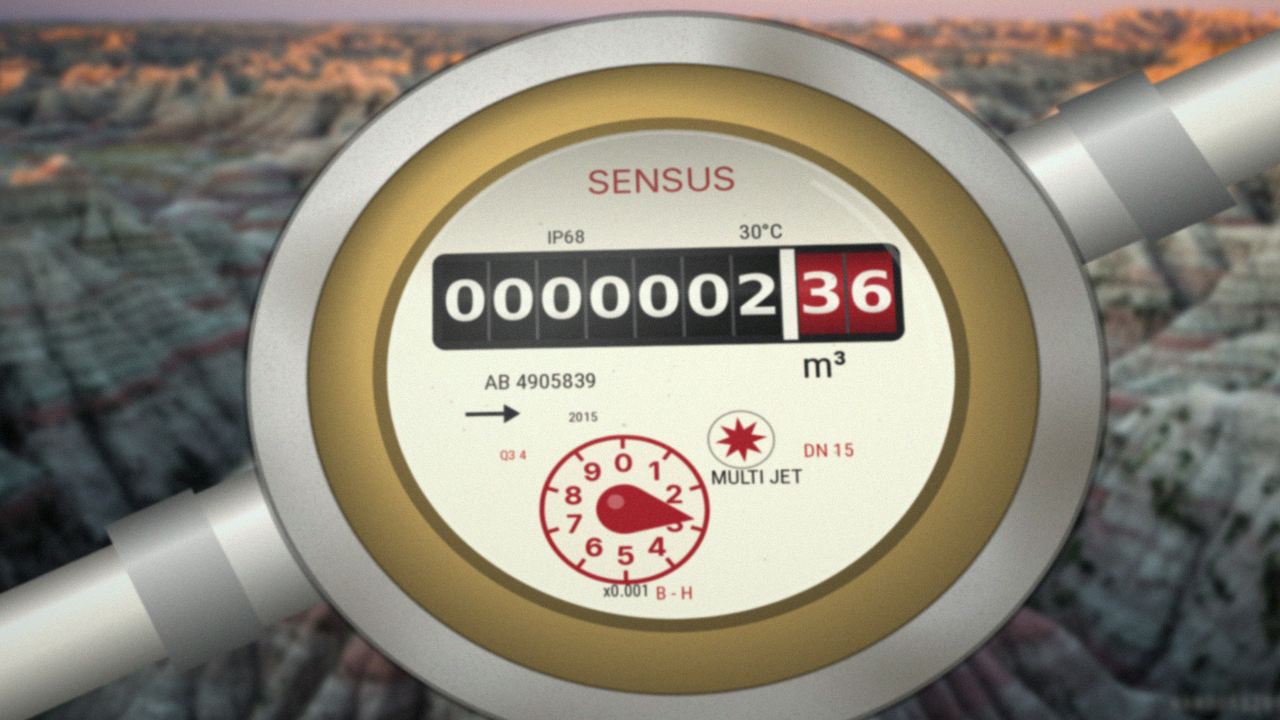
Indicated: 2.362,m³
